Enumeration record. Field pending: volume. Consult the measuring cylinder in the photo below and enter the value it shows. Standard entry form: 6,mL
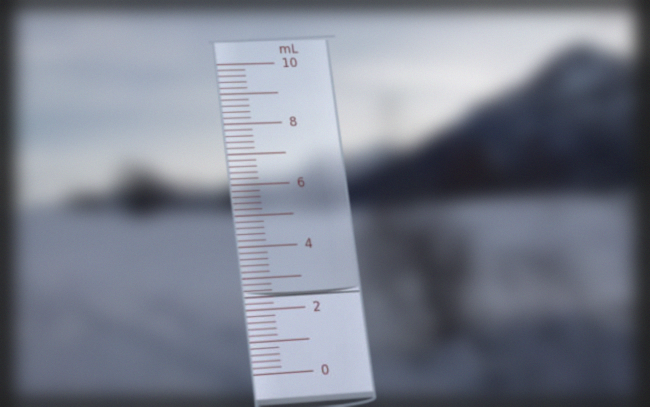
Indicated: 2.4,mL
